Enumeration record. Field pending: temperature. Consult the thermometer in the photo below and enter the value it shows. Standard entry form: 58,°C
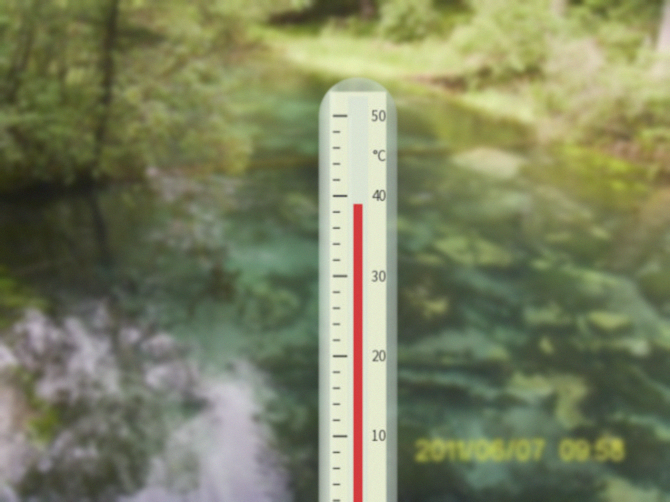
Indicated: 39,°C
